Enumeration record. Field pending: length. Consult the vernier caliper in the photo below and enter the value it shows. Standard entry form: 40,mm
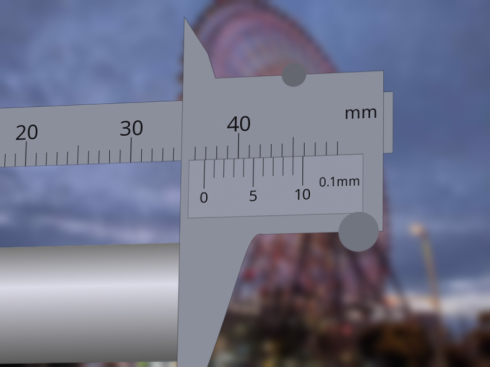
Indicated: 36.9,mm
